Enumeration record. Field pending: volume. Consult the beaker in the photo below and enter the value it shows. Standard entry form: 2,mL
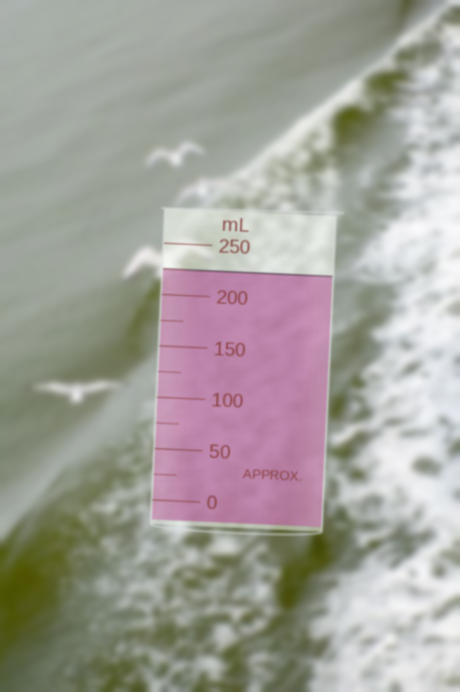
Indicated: 225,mL
